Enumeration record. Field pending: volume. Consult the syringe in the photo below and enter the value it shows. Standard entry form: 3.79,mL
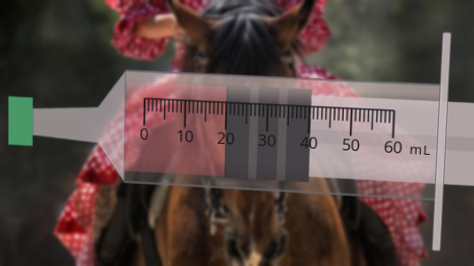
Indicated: 20,mL
